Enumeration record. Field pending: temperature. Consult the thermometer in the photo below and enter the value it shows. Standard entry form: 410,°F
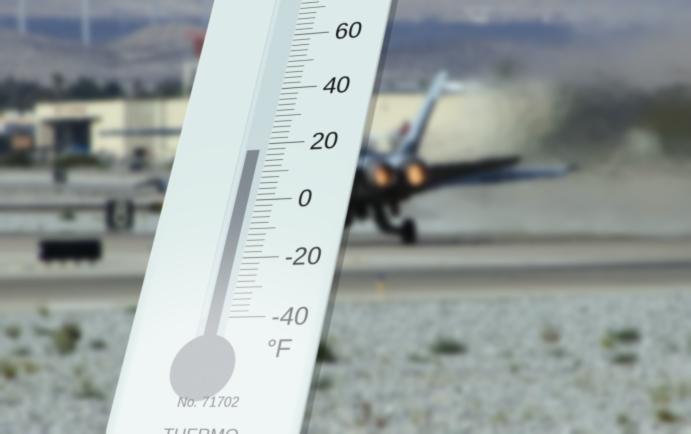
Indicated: 18,°F
